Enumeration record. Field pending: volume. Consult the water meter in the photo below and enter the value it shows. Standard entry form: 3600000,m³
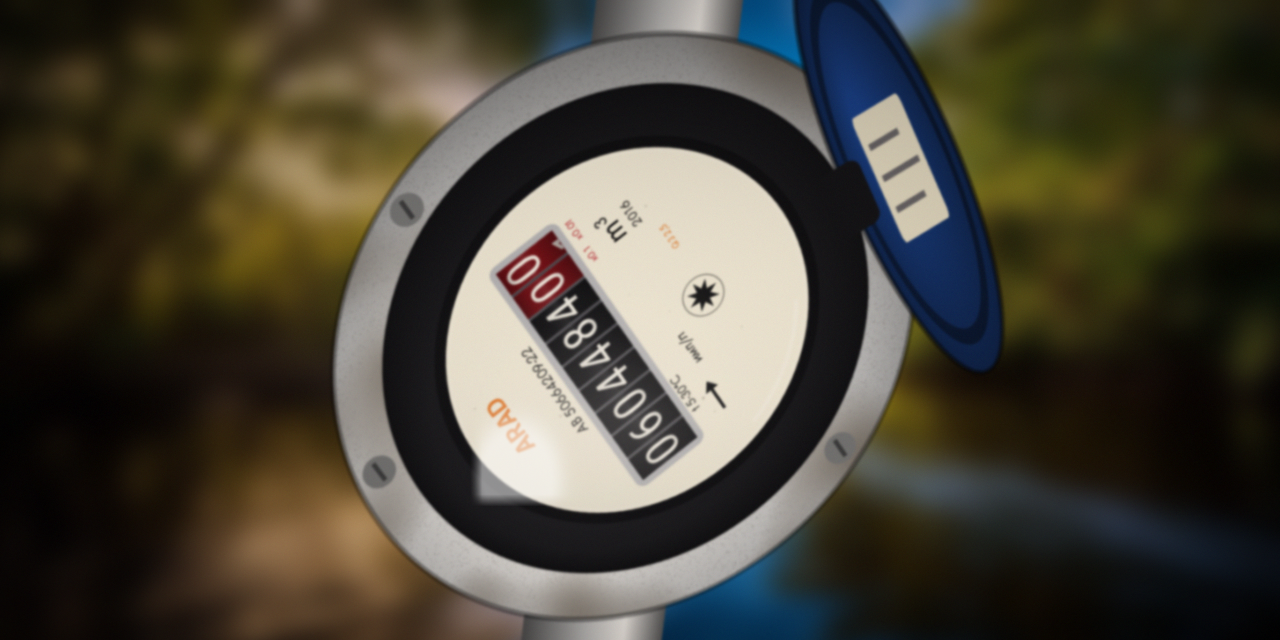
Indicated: 604484.00,m³
